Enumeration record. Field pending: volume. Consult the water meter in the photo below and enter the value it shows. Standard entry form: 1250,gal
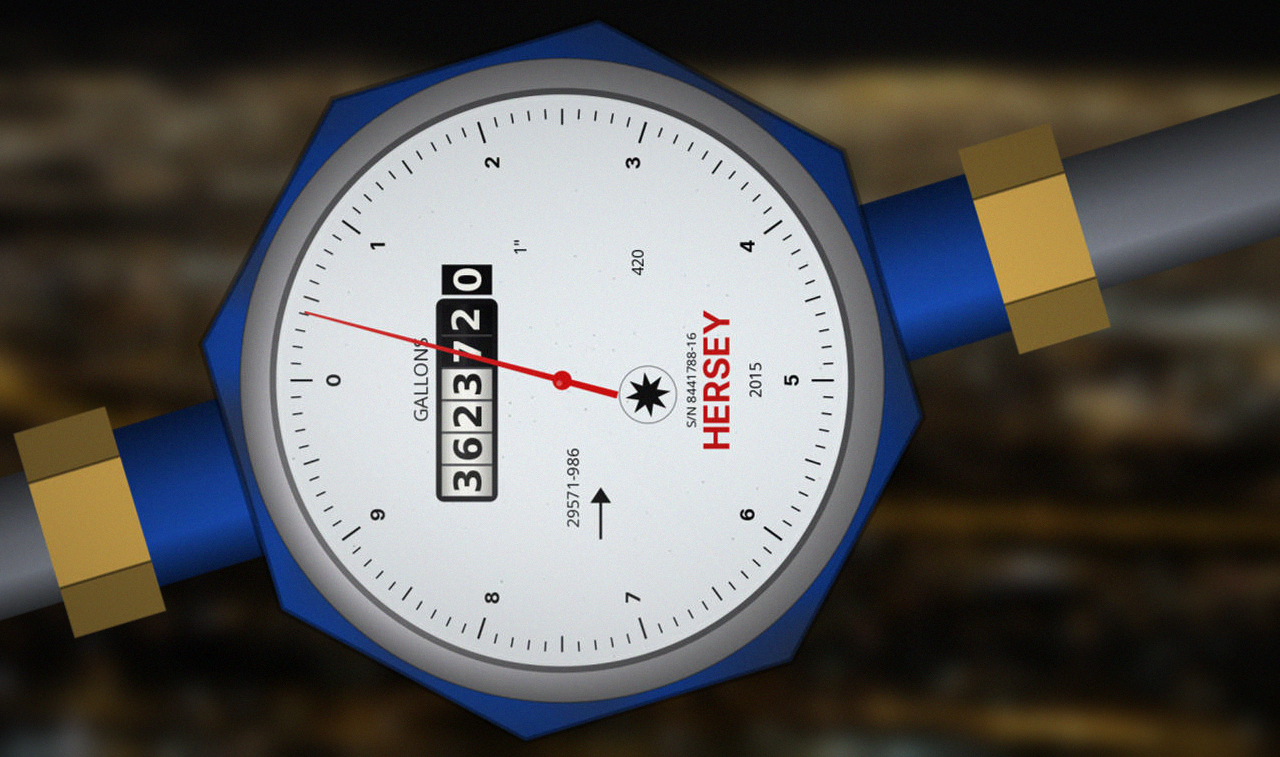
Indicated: 3623720.4,gal
